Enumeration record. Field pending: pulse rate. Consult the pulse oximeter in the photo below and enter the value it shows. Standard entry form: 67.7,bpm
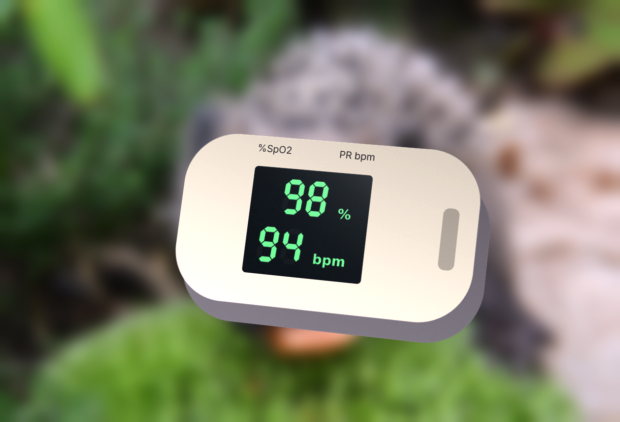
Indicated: 94,bpm
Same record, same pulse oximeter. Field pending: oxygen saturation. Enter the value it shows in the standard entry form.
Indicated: 98,%
